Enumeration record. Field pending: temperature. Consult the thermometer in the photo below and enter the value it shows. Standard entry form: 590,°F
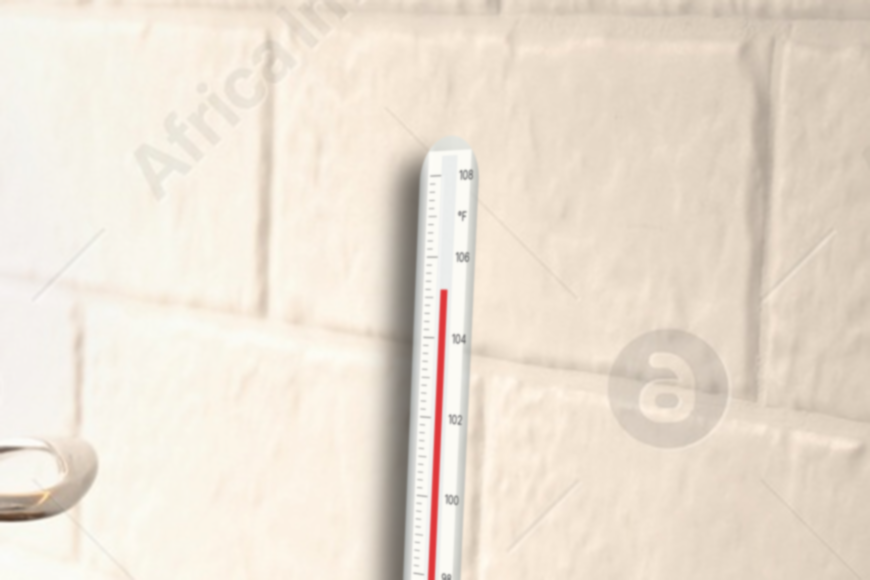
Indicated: 105.2,°F
